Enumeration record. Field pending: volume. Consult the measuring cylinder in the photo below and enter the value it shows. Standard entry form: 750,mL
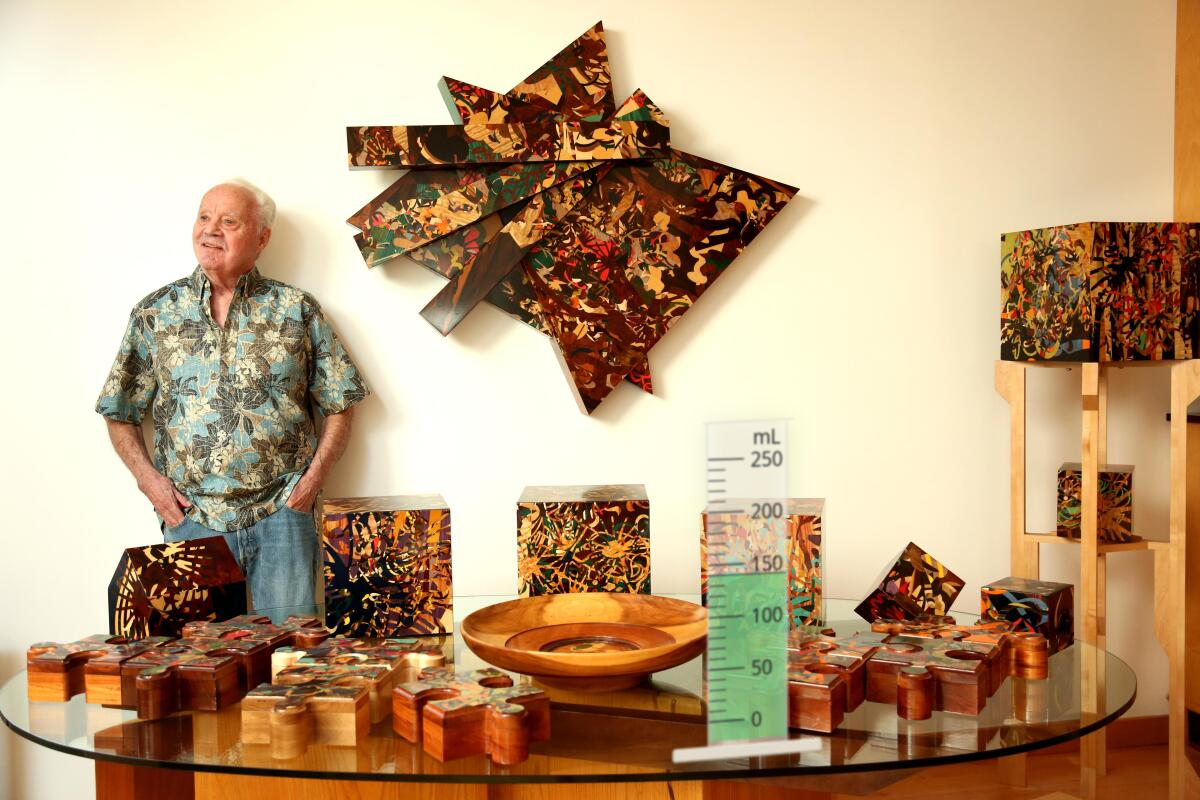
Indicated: 140,mL
